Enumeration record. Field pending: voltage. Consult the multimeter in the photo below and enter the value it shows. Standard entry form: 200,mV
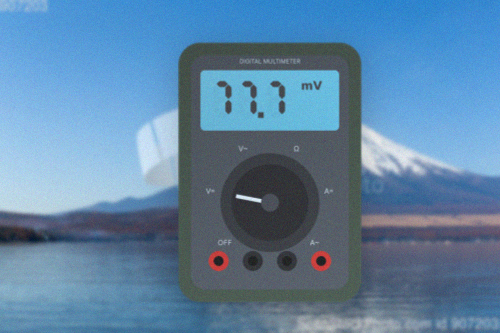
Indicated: 77.7,mV
